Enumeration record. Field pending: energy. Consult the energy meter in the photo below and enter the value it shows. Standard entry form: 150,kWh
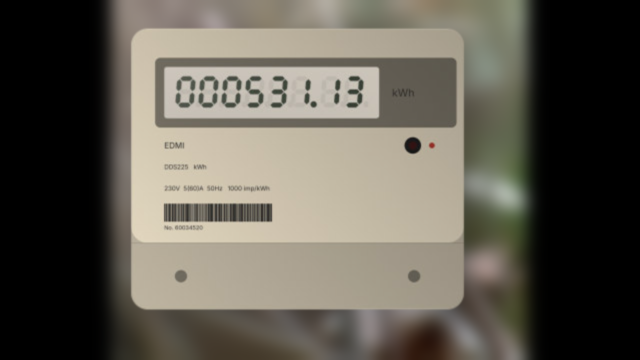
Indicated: 531.13,kWh
